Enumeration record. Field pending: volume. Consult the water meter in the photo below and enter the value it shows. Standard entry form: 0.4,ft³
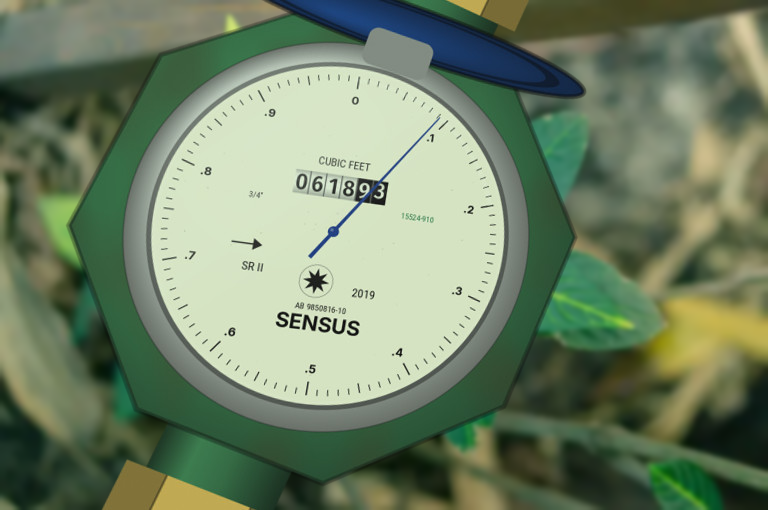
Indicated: 61893.09,ft³
